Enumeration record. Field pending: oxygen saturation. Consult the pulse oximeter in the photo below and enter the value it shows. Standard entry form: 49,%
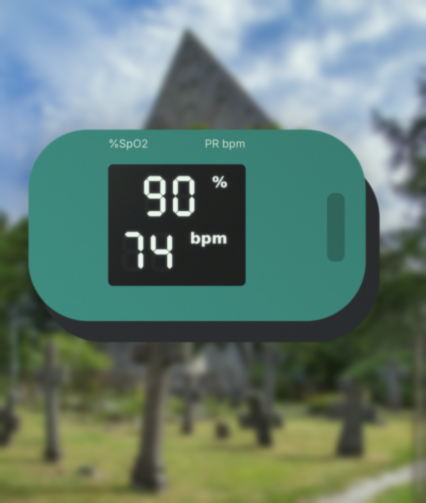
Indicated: 90,%
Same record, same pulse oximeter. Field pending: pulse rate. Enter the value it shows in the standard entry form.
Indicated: 74,bpm
